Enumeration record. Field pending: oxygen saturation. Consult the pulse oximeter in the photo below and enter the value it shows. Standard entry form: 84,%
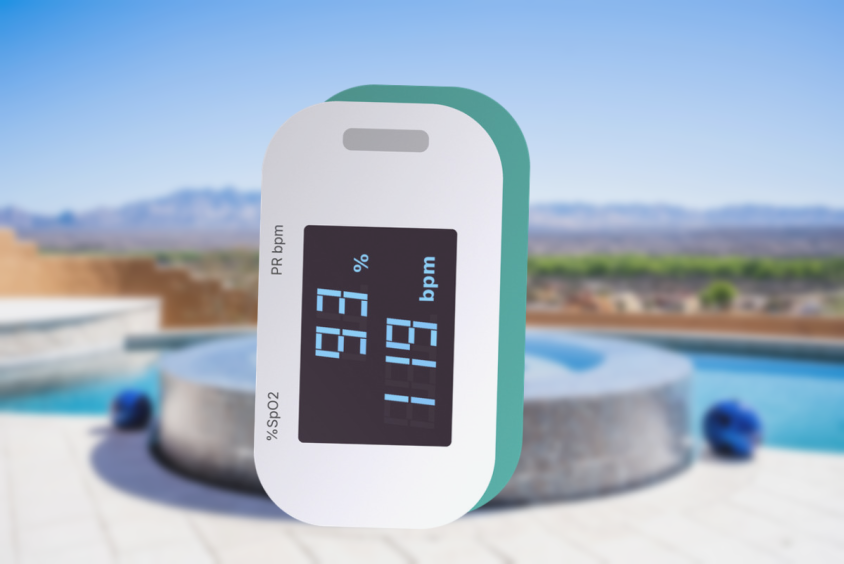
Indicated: 93,%
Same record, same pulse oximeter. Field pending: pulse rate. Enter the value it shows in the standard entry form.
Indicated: 119,bpm
